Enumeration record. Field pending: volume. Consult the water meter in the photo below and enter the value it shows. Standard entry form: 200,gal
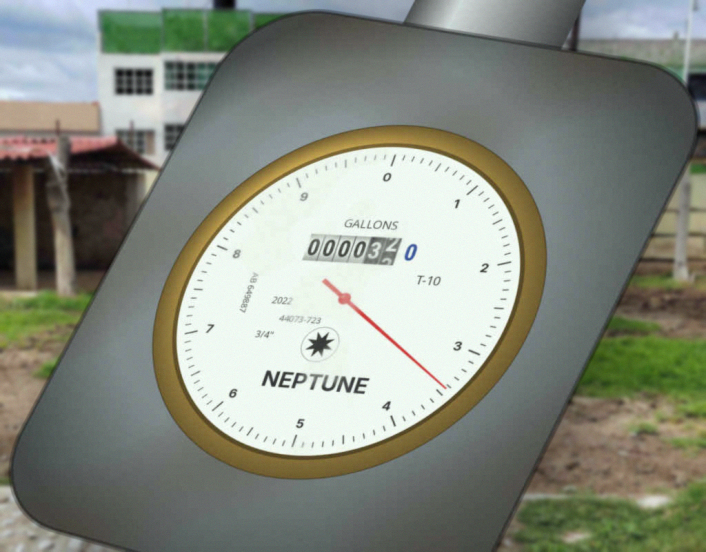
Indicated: 323.4,gal
